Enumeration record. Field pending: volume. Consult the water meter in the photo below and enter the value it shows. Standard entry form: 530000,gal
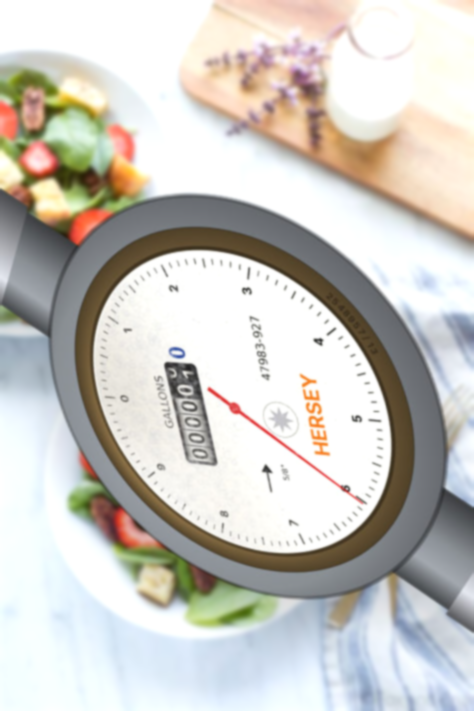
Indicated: 6.0,gal
